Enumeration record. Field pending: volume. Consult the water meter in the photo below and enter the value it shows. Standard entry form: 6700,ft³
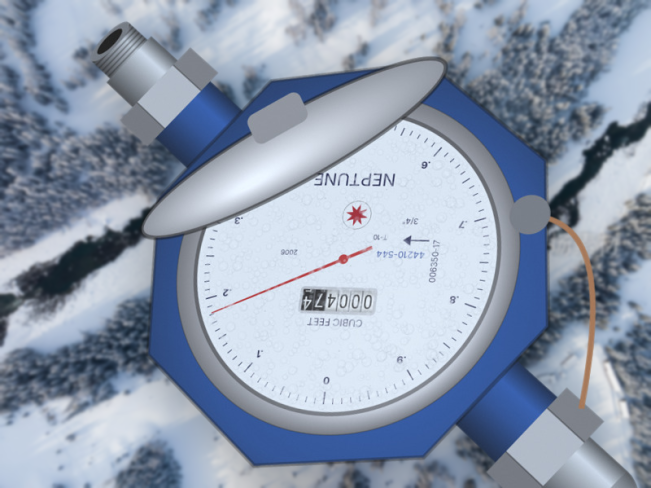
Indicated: 474.18,ft³
